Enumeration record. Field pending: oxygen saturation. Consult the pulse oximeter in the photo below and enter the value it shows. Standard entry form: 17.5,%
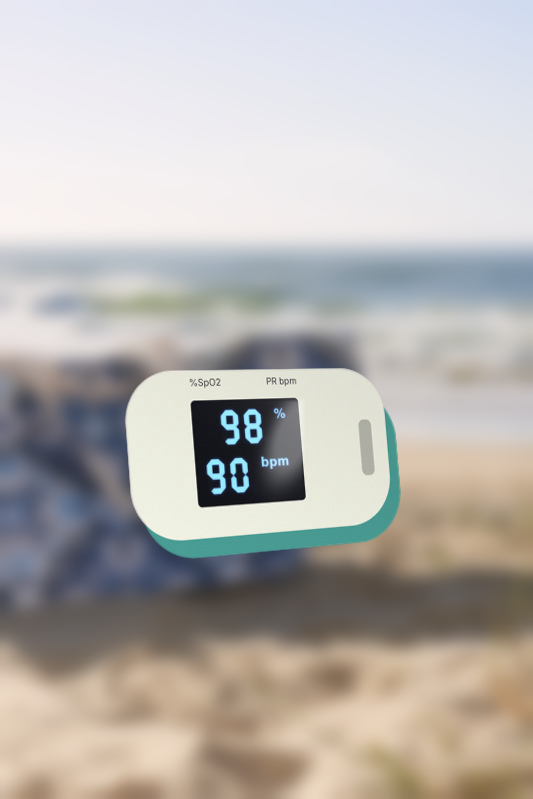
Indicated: 98,%
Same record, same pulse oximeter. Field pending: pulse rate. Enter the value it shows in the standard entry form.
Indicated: 90,bpm
